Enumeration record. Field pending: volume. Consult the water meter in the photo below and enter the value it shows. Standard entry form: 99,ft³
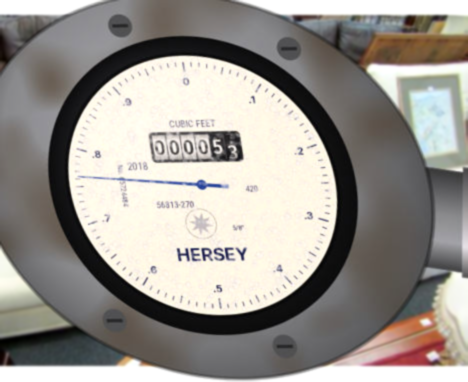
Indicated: 52.76,ft³
